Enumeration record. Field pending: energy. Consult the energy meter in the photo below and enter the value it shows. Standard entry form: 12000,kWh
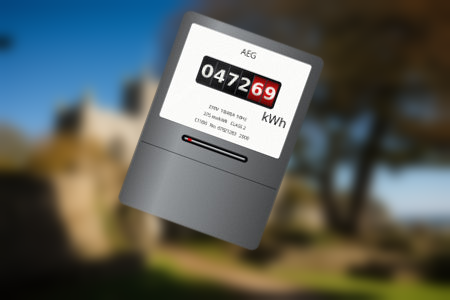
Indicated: 472.69,kWh
